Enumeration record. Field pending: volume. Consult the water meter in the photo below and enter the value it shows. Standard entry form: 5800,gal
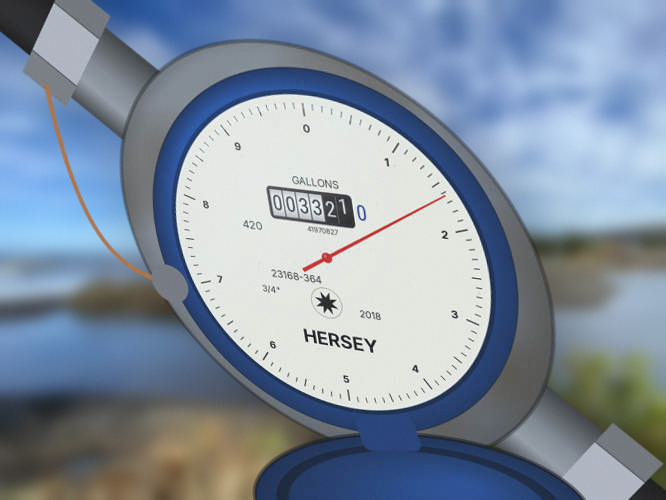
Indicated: 33211.6,gal
